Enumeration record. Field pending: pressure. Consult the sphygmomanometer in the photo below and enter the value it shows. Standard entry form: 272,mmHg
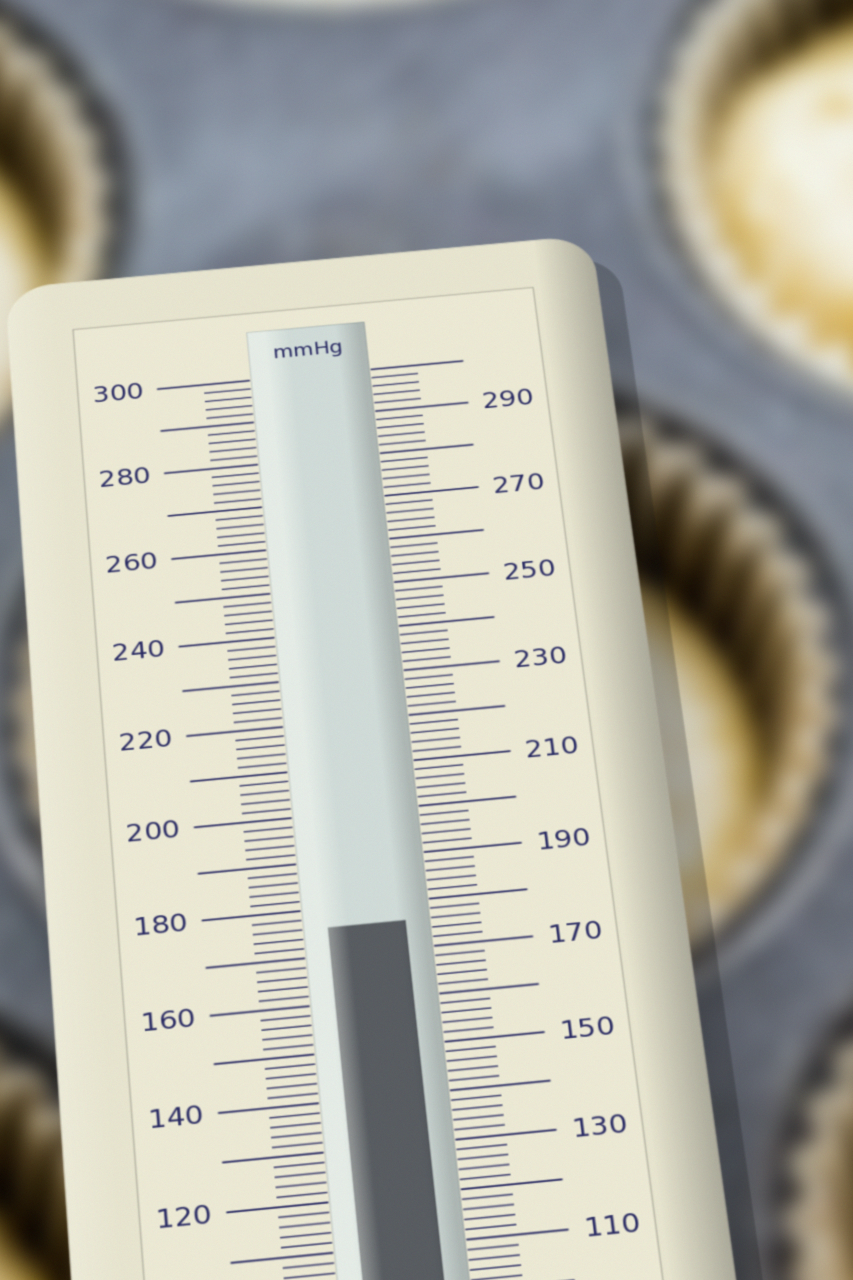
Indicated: 176,mmHg
